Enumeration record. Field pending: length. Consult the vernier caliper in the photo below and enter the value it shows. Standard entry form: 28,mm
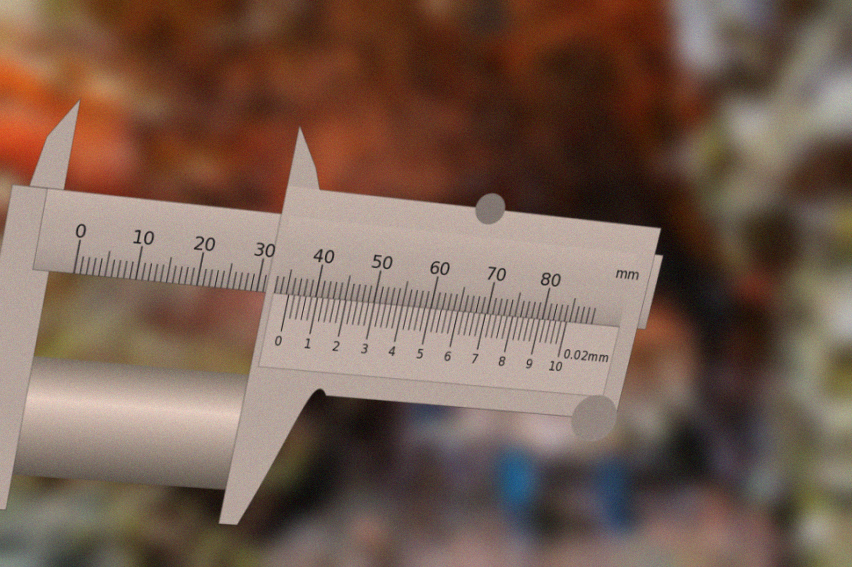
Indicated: 35.4,mm
